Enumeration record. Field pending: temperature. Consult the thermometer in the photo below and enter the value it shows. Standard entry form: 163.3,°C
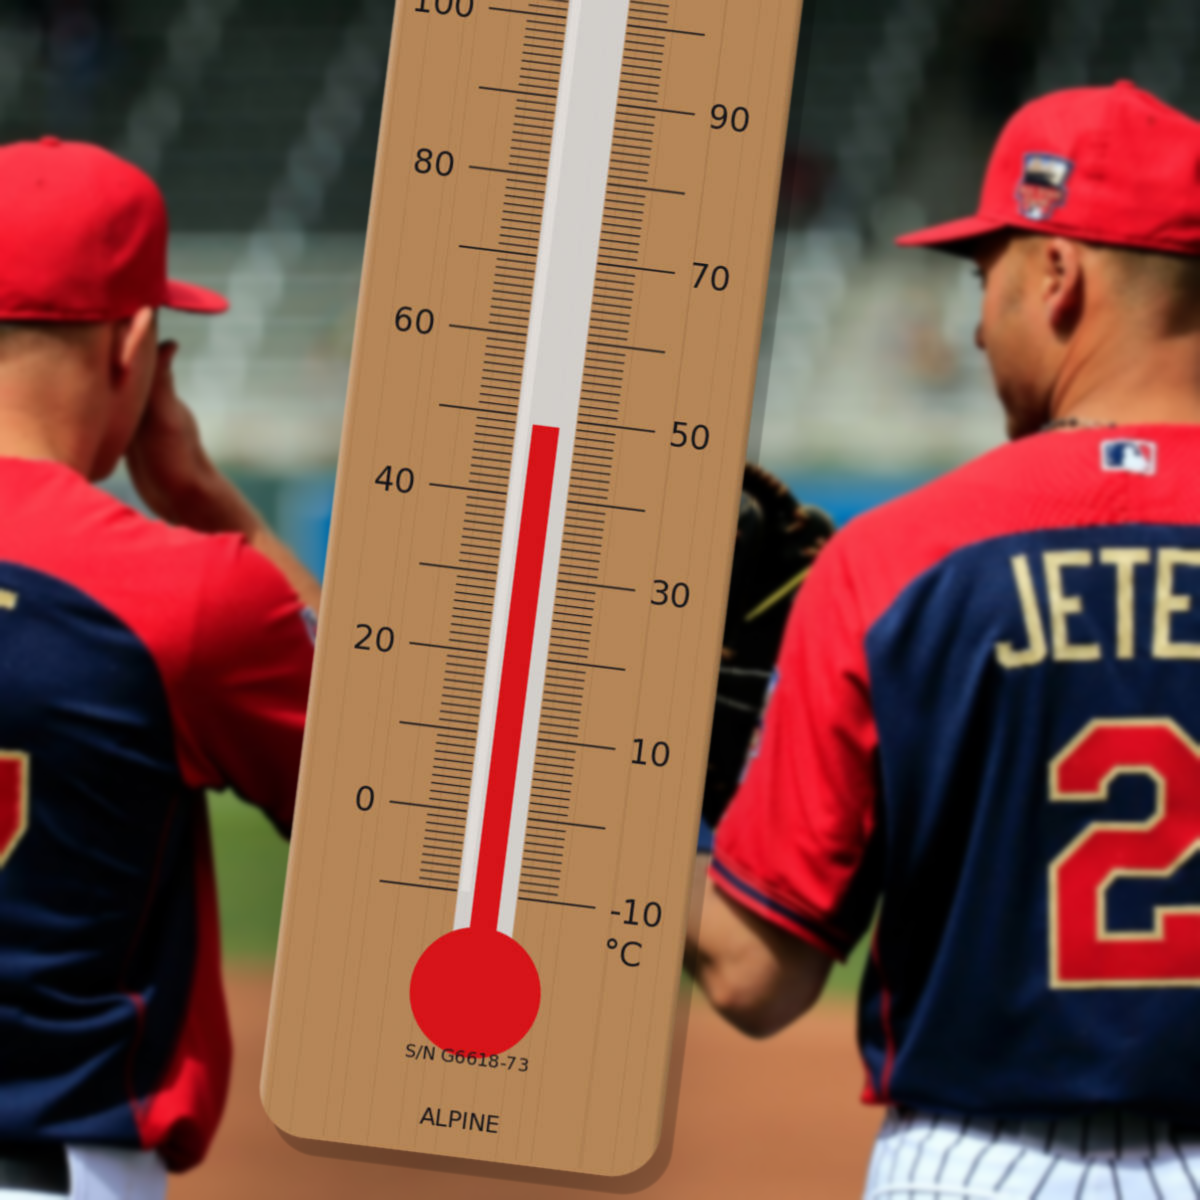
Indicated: 49,°C
